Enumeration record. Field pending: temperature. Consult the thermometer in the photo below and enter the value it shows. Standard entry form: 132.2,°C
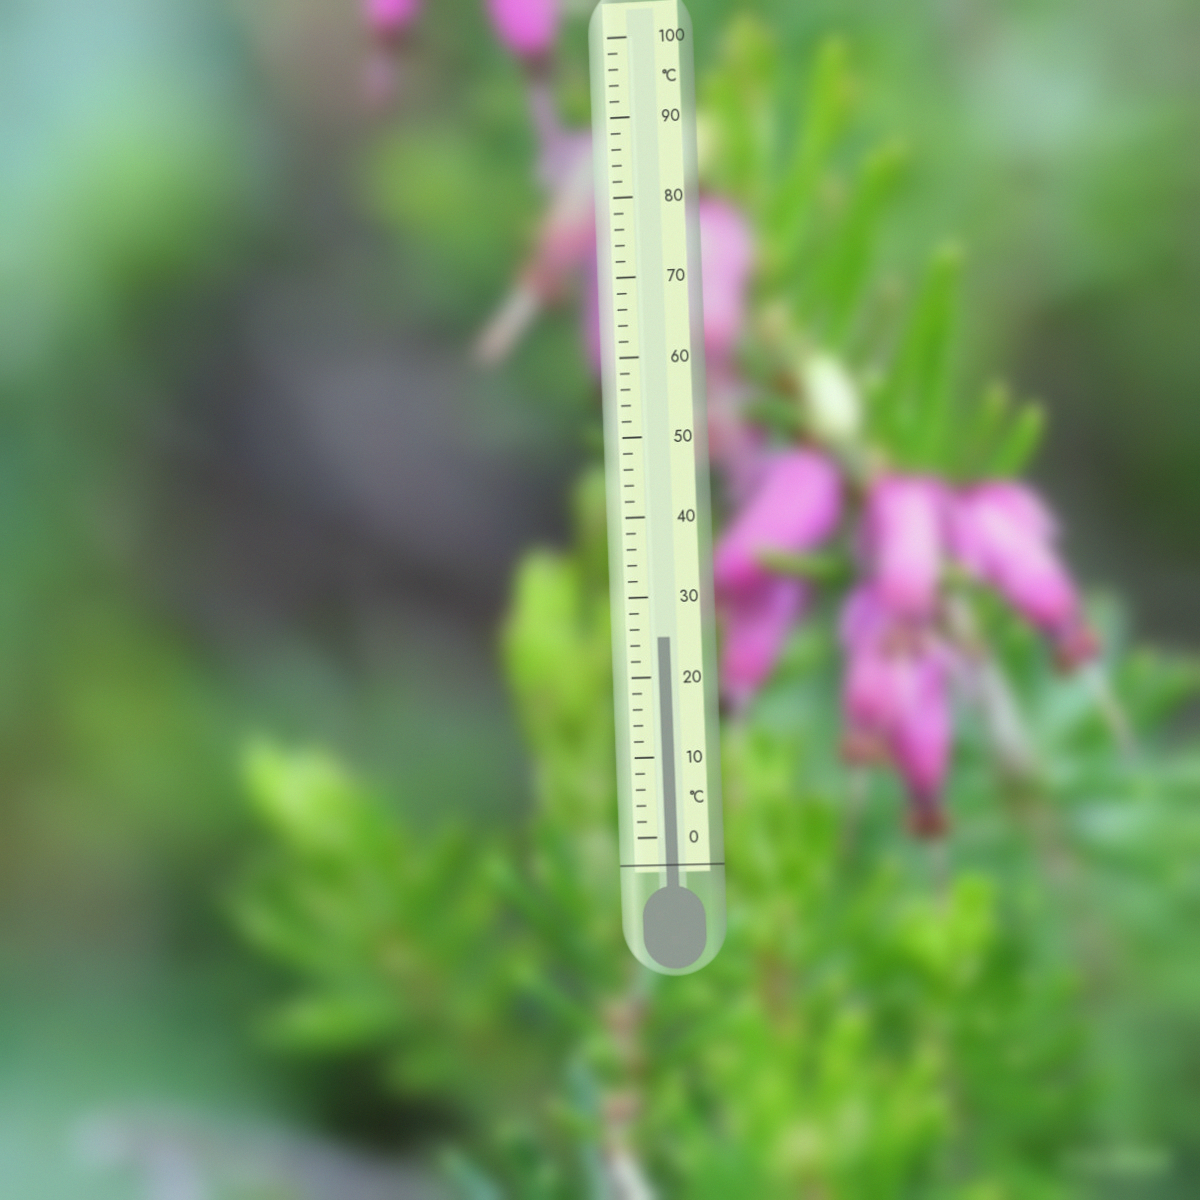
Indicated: 25,°C
